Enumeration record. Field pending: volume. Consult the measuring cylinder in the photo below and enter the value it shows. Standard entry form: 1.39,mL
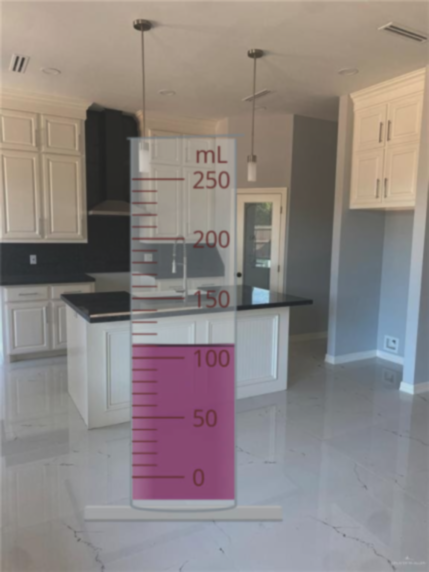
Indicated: 110,mL
